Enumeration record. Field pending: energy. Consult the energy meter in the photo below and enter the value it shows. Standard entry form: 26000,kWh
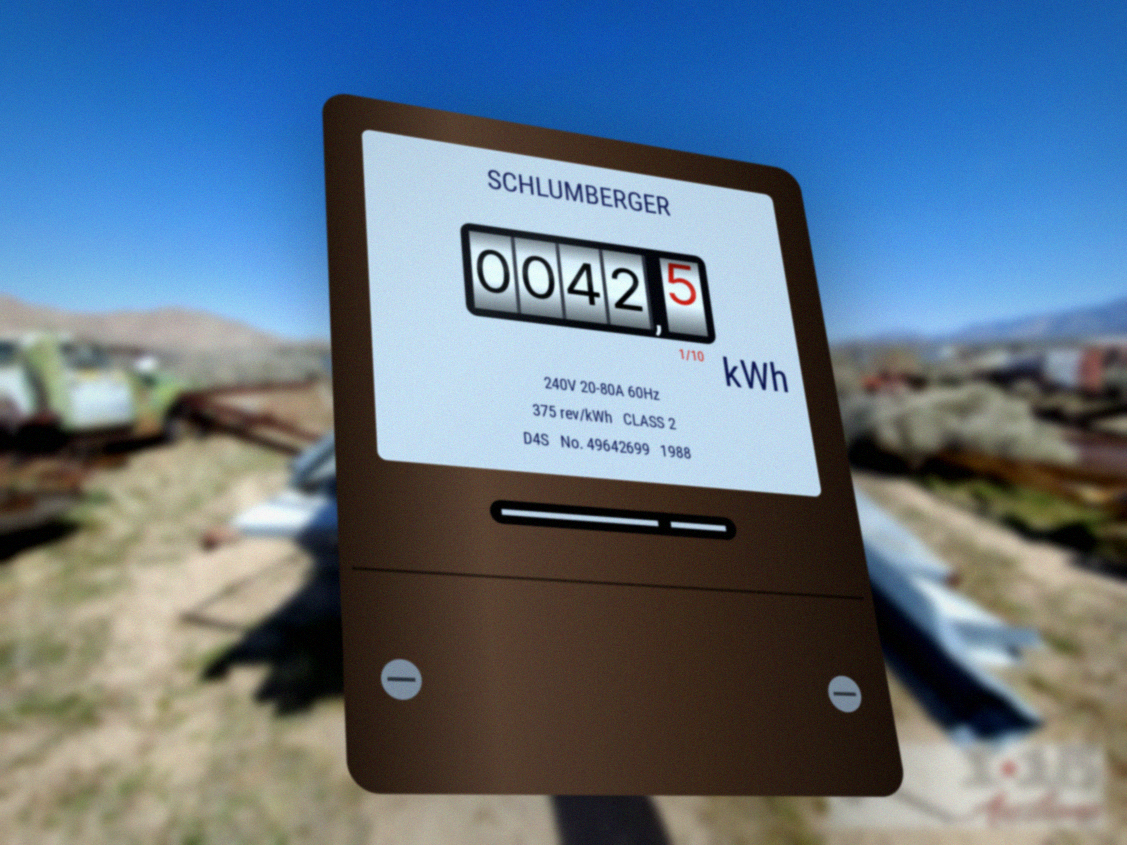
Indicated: 42.5,kWh
